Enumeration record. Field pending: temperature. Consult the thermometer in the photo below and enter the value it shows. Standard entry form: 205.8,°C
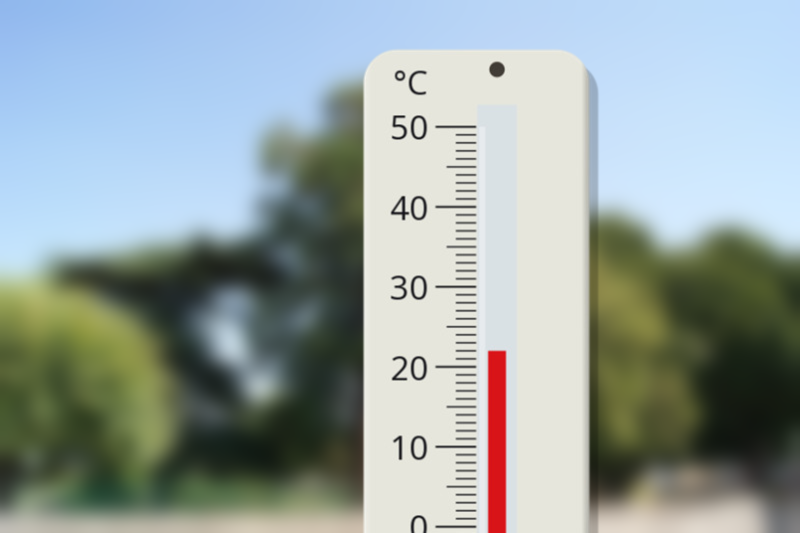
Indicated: 22,°C
